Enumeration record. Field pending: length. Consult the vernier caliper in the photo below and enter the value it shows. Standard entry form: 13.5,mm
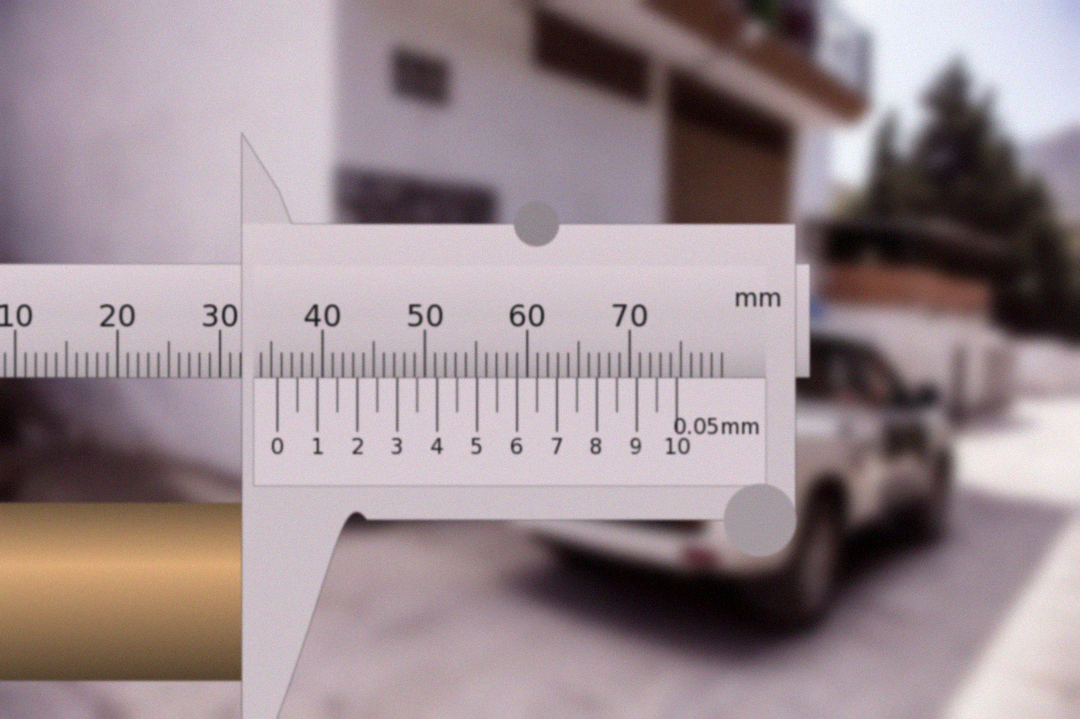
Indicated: 35.6,mm
